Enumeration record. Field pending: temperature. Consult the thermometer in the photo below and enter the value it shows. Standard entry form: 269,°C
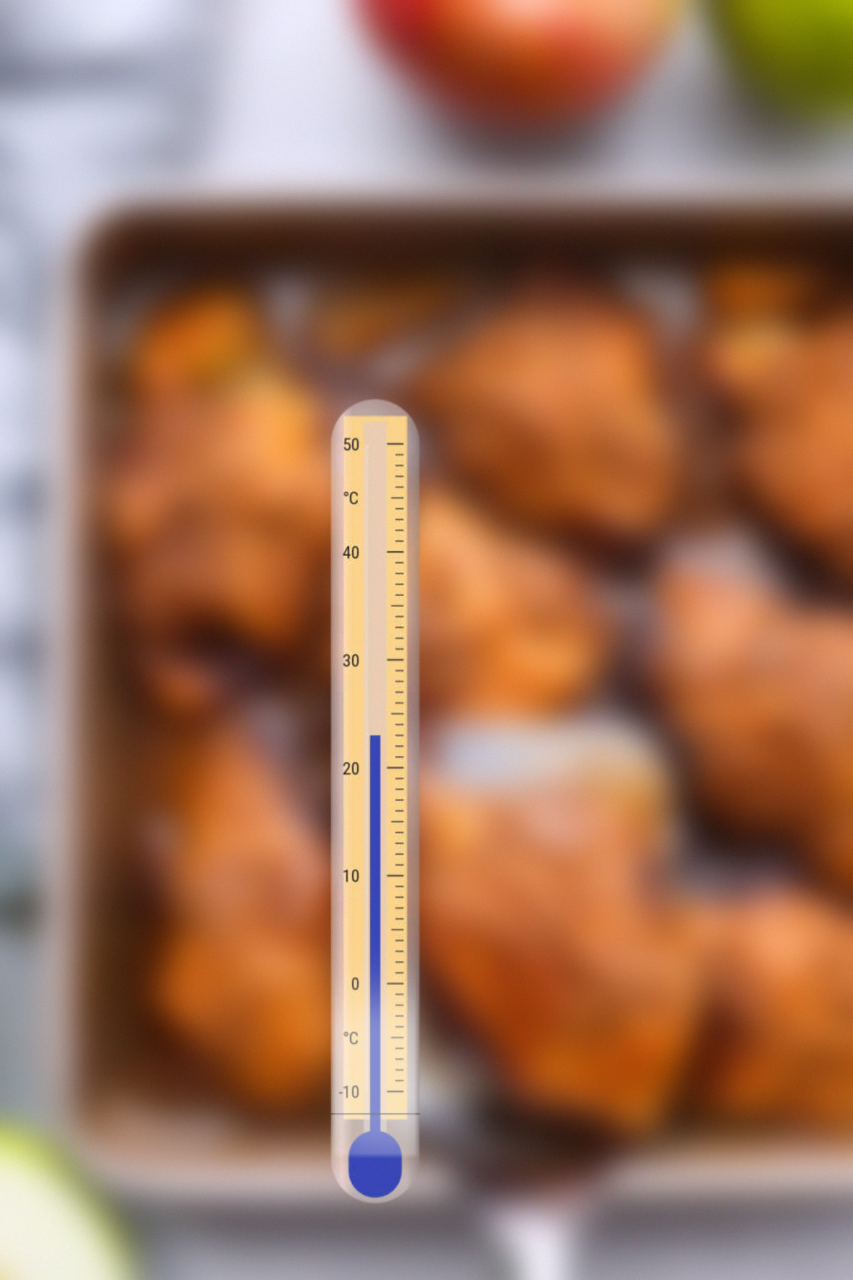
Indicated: 23,°C
